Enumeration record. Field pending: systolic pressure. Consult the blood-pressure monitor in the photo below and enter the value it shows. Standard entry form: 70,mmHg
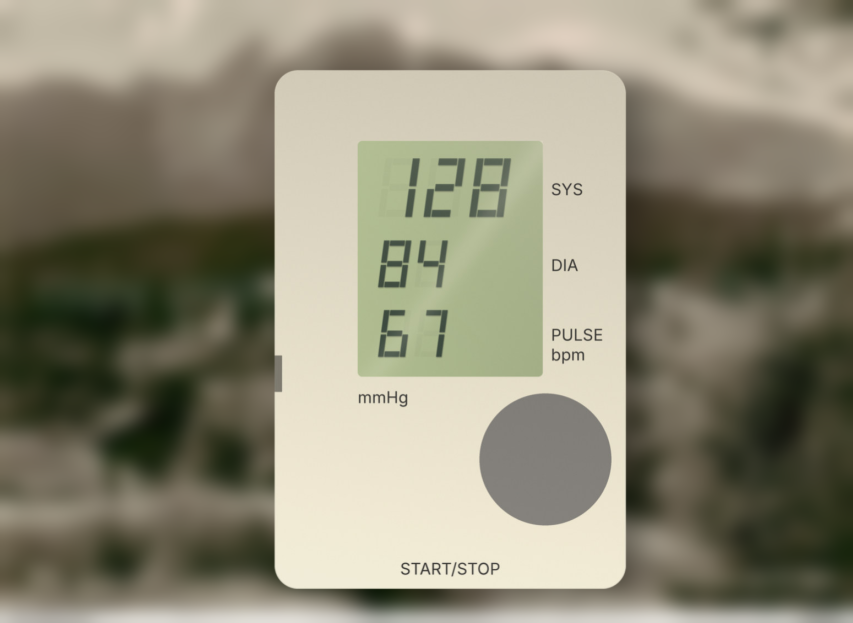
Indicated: 128,mmHg
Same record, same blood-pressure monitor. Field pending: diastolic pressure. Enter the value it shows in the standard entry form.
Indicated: 84,mmHg
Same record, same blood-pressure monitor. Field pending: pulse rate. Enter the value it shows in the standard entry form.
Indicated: 67,bpm
